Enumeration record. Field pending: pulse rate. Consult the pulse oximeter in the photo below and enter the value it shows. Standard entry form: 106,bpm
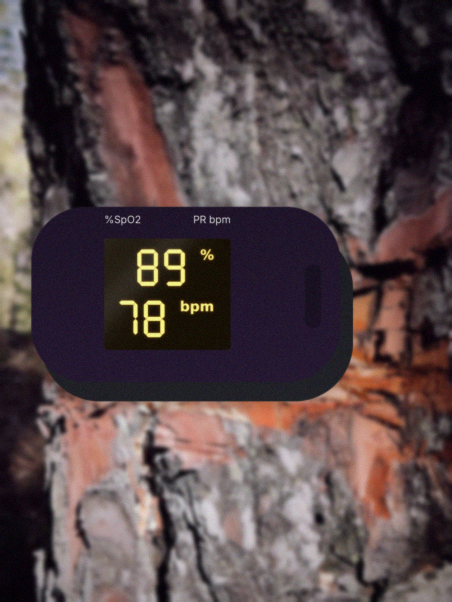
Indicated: 78,bpm
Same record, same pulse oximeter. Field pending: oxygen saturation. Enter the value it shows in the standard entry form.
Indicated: 89,%
